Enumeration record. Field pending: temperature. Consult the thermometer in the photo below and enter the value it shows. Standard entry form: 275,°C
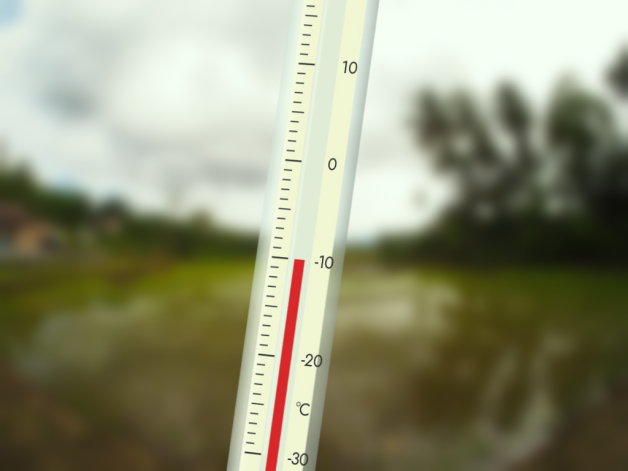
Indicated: -10,°C
